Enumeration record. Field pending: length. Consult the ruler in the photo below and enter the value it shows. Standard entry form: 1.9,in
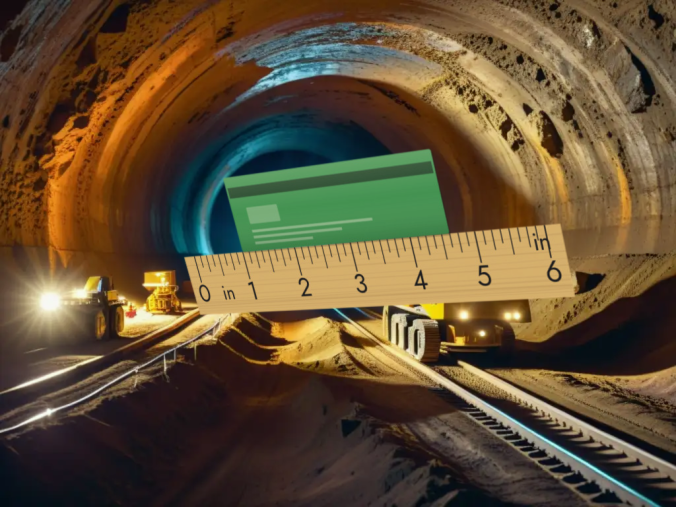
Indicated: 3.625,in
